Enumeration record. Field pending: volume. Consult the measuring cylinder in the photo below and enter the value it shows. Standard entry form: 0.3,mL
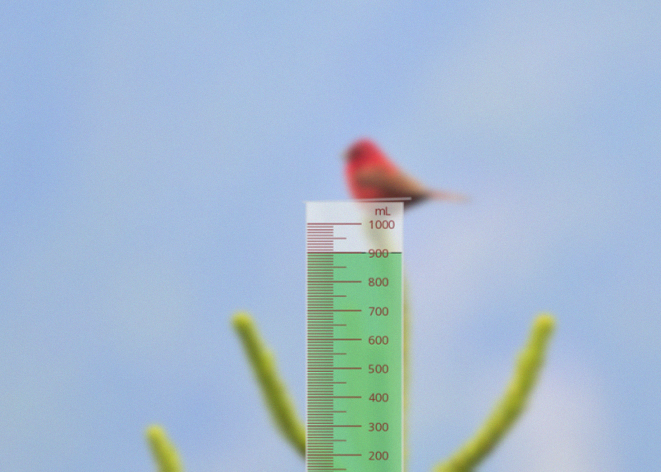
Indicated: 900,mL
